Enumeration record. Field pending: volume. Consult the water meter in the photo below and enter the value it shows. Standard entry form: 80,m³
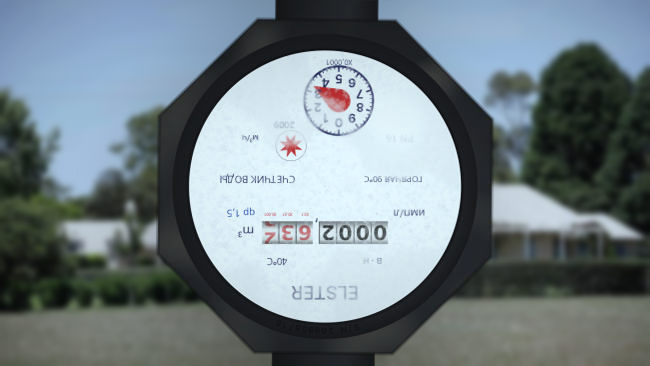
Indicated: 2.6323,m³
